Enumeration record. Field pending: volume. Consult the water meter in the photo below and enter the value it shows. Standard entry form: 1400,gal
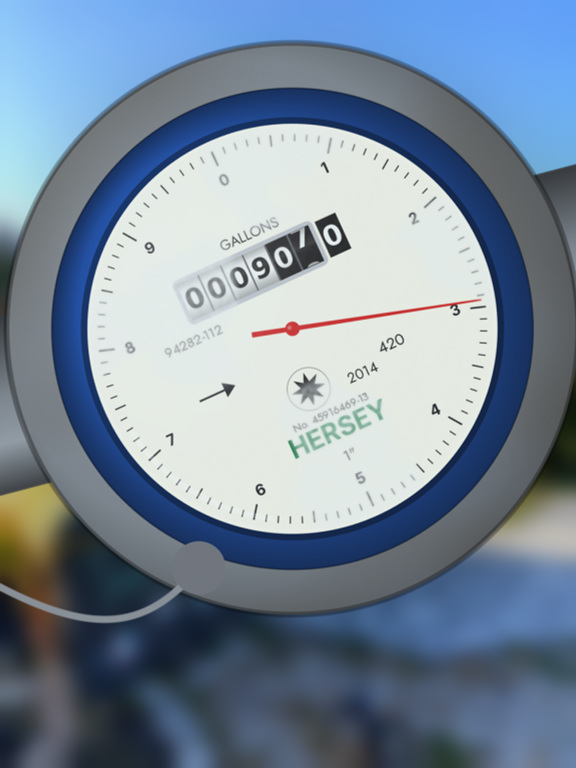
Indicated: 9072.9,gal
